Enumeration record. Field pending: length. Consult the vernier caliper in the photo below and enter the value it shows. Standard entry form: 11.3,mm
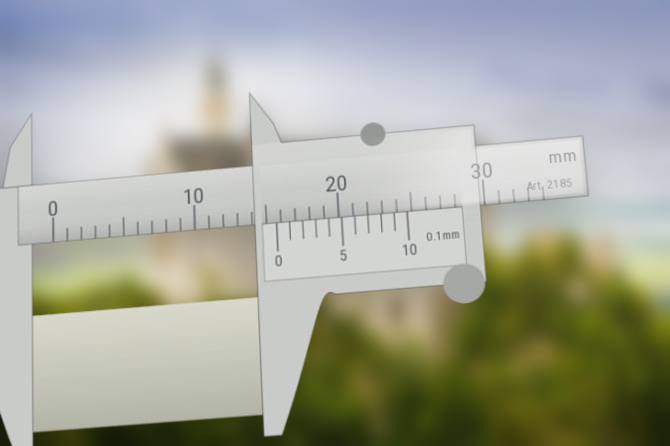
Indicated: 15.7,mm
